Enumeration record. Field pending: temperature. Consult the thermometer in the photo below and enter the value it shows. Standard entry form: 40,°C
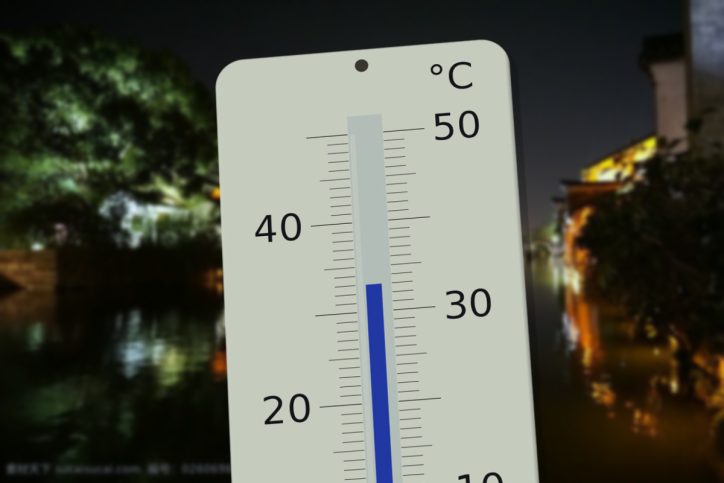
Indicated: 33,°C
